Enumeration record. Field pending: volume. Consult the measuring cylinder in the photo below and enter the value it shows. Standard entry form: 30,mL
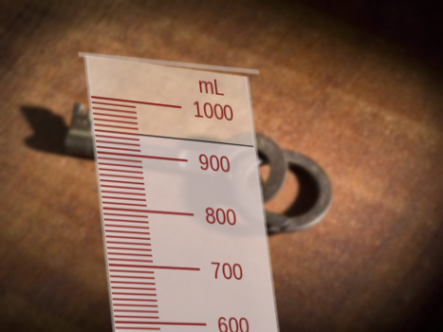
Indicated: 940,mL
